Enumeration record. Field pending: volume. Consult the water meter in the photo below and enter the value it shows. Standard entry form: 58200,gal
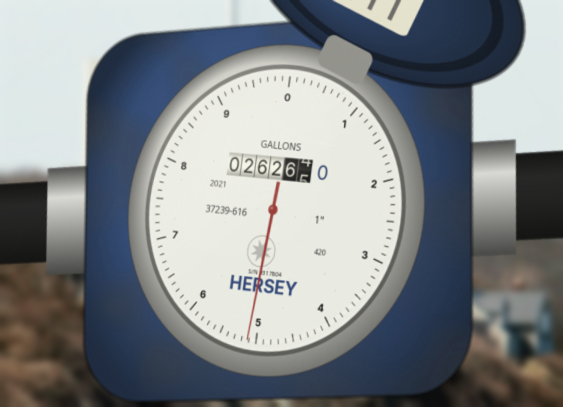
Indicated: 262645.1,gal
